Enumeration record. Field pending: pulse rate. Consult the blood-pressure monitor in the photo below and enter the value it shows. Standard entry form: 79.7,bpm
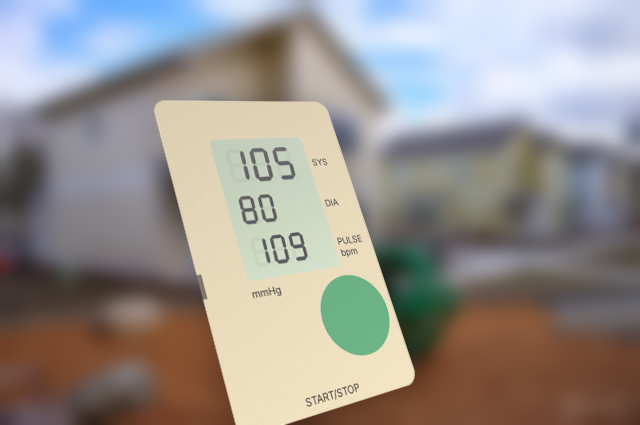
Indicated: 109,bpm
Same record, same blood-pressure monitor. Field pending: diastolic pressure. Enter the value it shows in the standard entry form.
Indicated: 80,mmHg
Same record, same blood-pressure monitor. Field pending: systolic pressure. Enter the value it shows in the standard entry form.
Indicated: 105,mmHg
